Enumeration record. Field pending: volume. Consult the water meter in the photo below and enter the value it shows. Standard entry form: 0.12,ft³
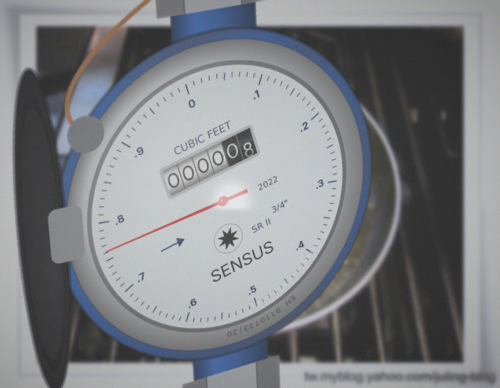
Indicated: 7.76,ft³
